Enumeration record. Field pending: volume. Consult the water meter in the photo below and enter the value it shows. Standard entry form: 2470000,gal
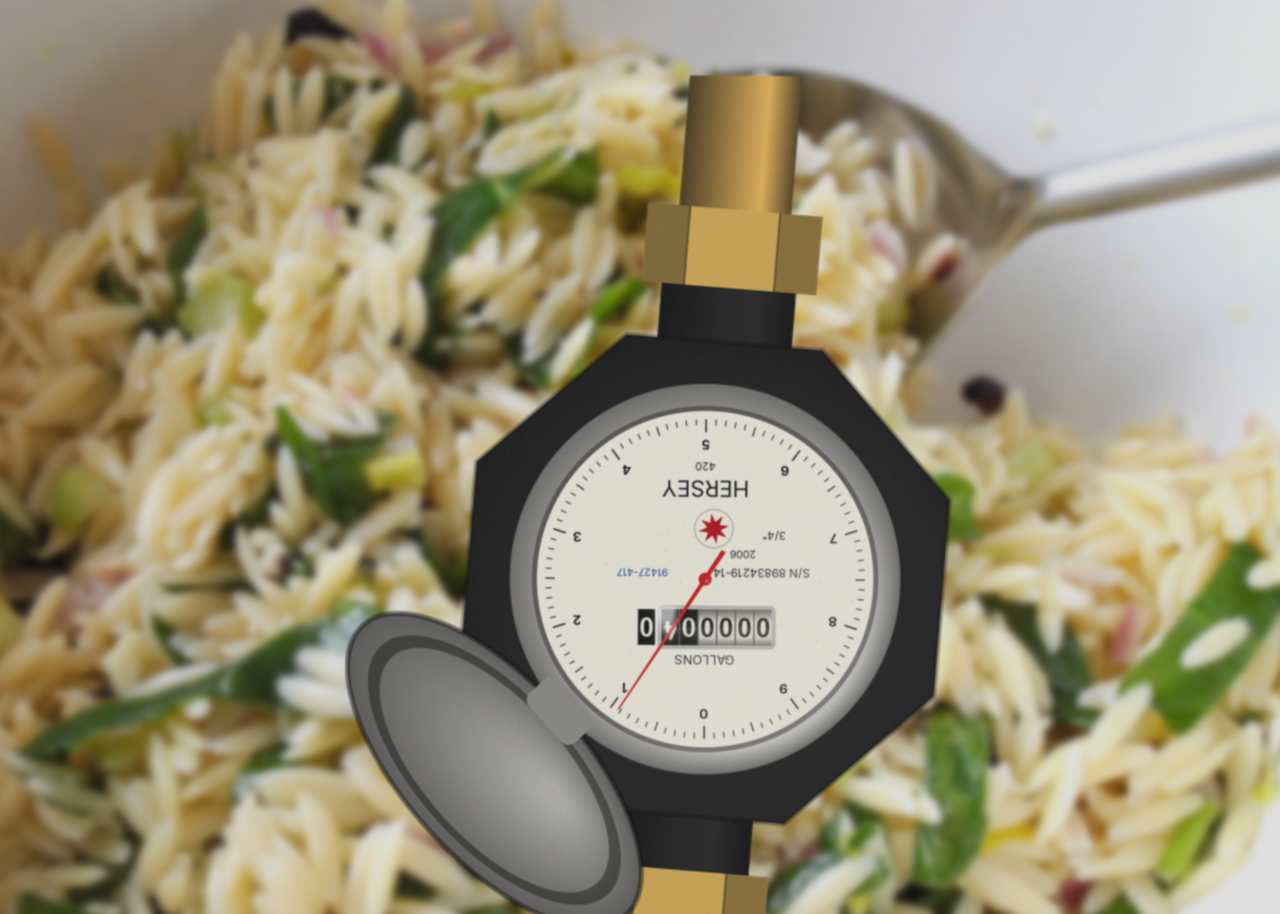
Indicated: 40.9,gal
